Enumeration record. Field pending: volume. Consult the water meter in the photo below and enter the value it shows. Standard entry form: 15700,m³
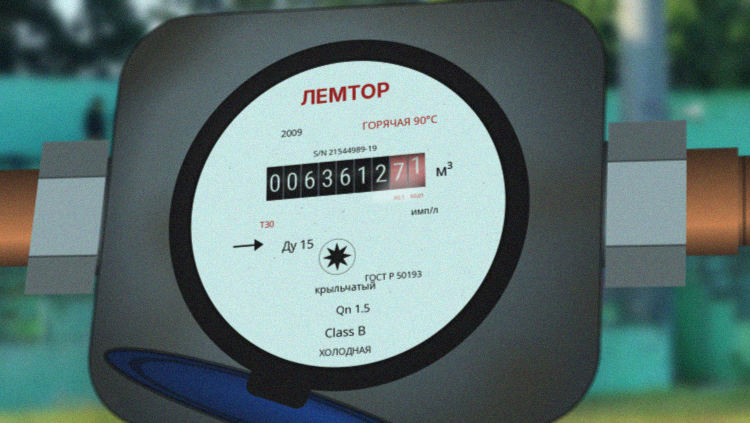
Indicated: 63612.71,m³
